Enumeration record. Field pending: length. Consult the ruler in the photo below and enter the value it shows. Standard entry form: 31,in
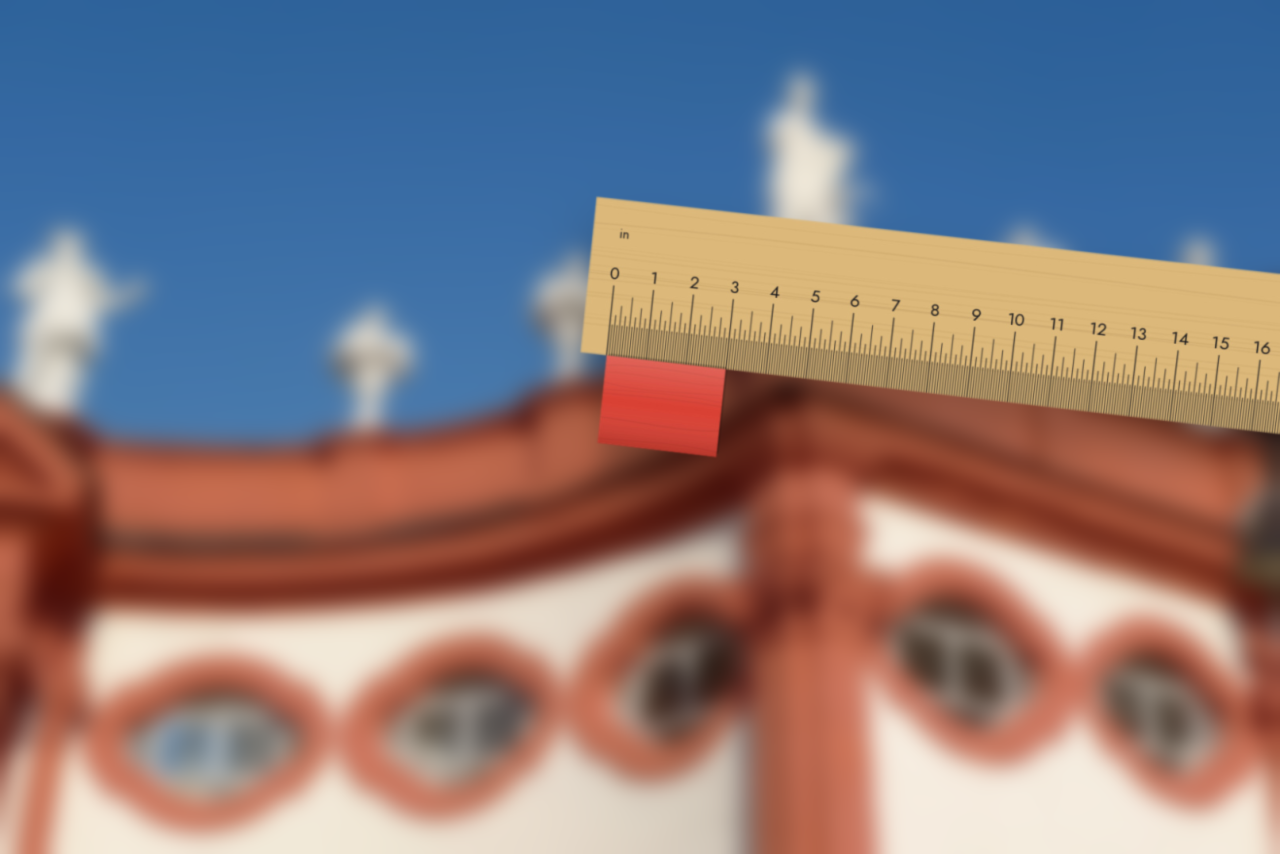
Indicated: 3,in
